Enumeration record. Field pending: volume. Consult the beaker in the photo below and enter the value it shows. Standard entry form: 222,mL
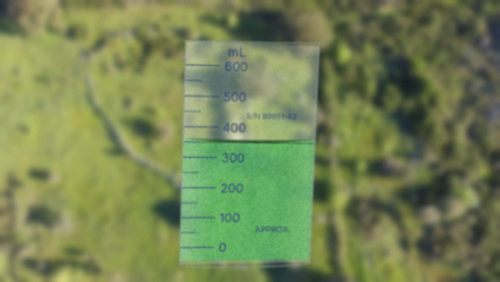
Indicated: 350,mL
